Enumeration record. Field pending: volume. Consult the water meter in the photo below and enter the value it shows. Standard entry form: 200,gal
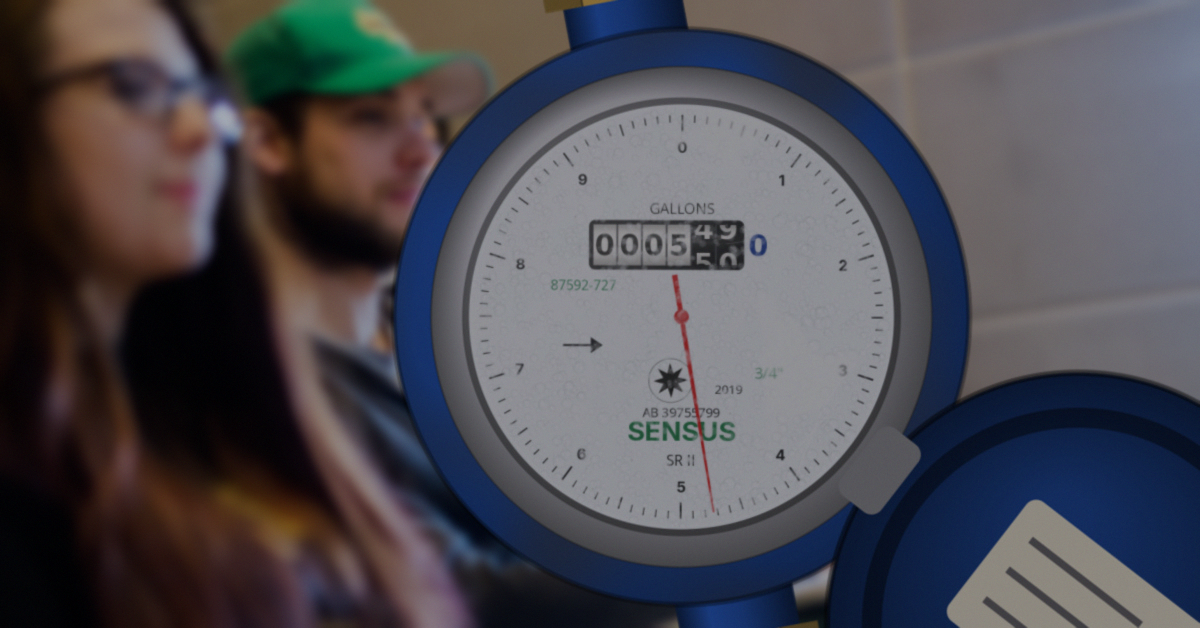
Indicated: 5494.7,gal
